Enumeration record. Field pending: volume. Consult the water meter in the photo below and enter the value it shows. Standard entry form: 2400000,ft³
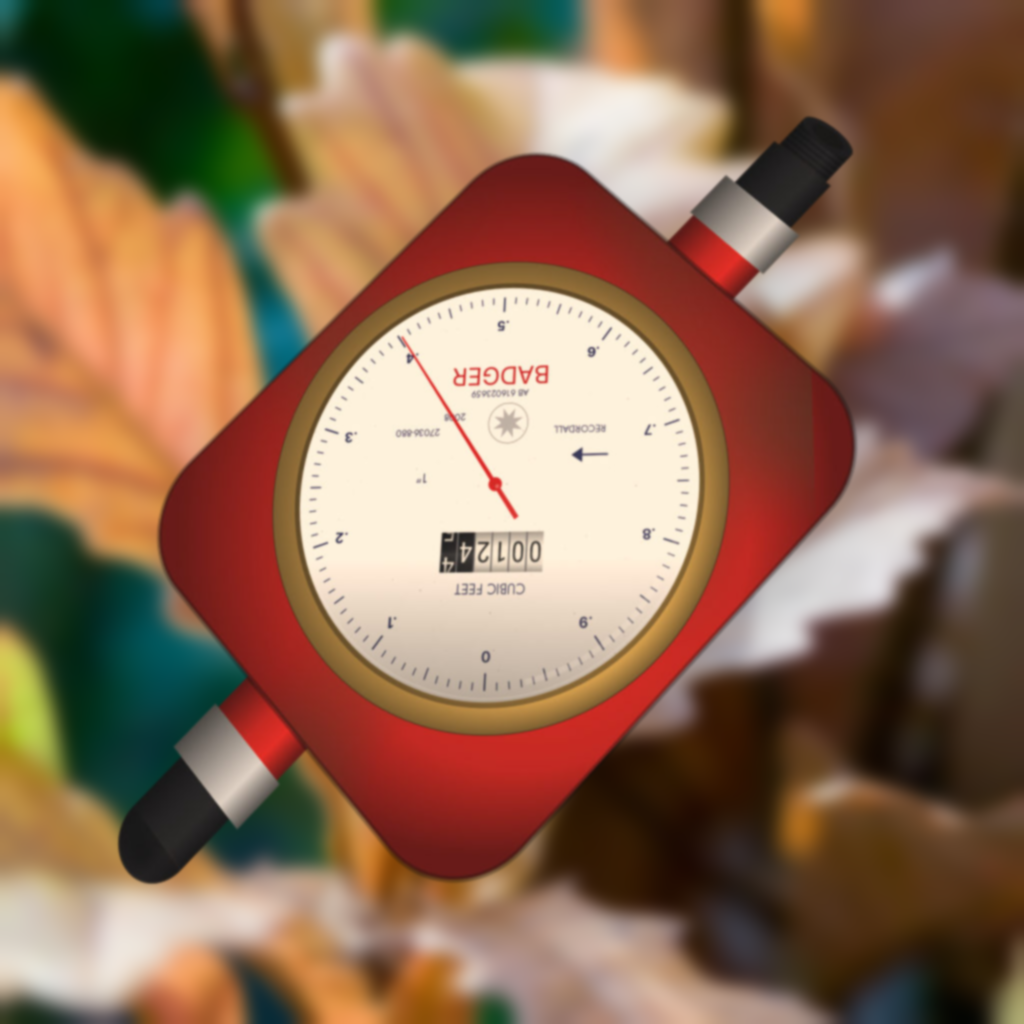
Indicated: 1244.40,ft³
